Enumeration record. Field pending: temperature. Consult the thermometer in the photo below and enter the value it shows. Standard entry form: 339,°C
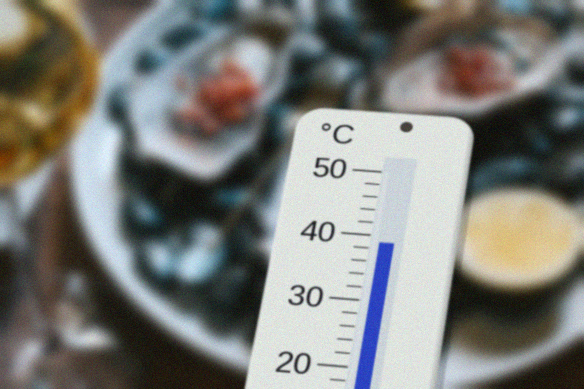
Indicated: 39,°C
